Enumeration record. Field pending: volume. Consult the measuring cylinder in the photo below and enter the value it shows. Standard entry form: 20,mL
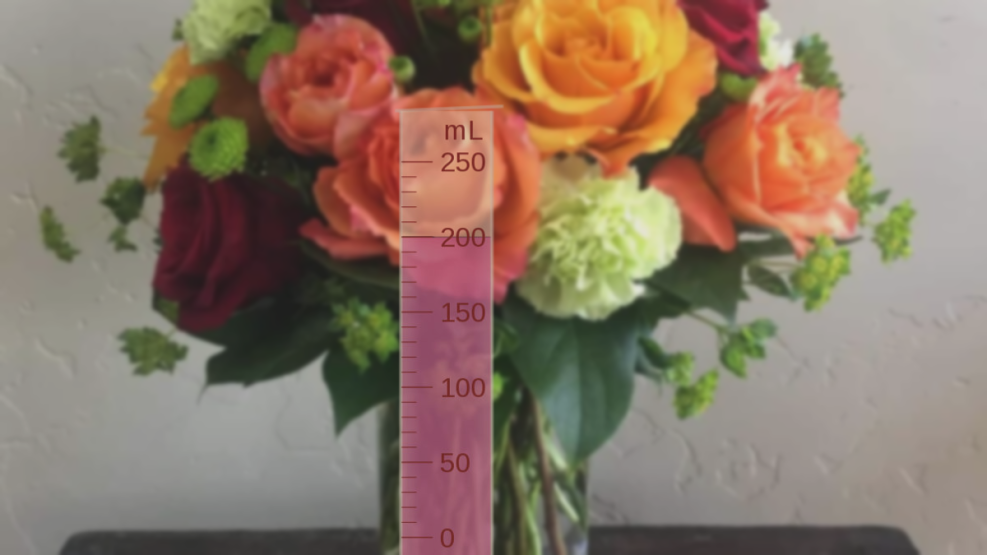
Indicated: 200,mL
